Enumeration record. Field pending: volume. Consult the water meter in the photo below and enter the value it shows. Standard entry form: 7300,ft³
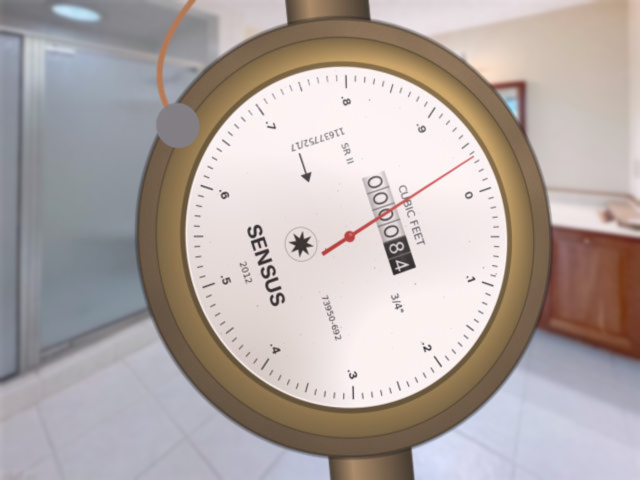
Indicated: 83.96,ft³
